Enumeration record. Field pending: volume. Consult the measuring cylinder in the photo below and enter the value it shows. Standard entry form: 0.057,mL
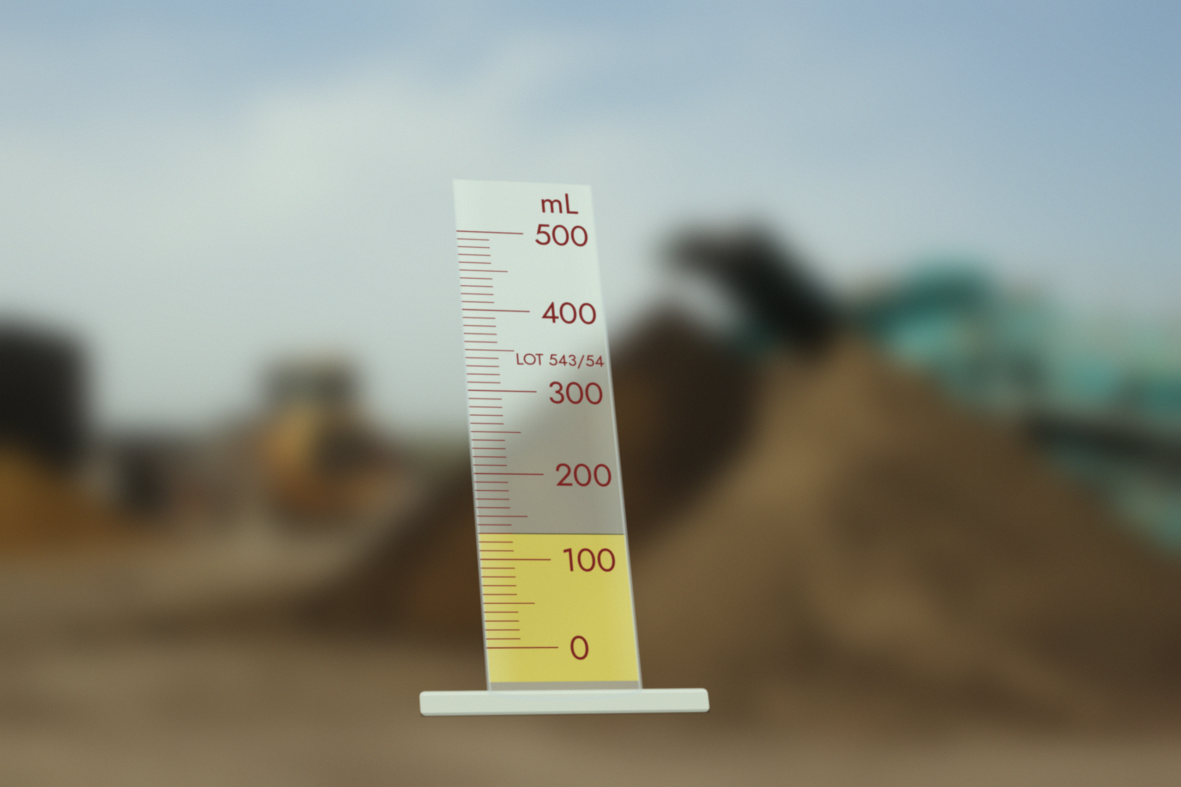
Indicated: 130,mL
